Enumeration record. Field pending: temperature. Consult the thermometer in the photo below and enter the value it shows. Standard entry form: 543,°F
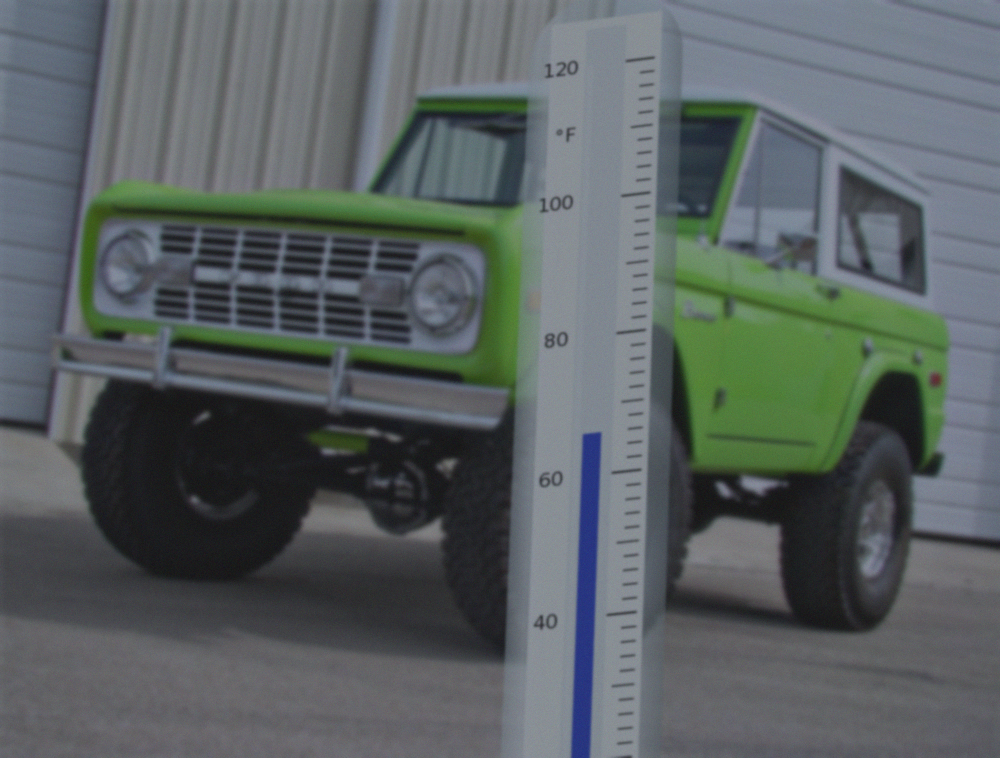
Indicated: 66,°F
